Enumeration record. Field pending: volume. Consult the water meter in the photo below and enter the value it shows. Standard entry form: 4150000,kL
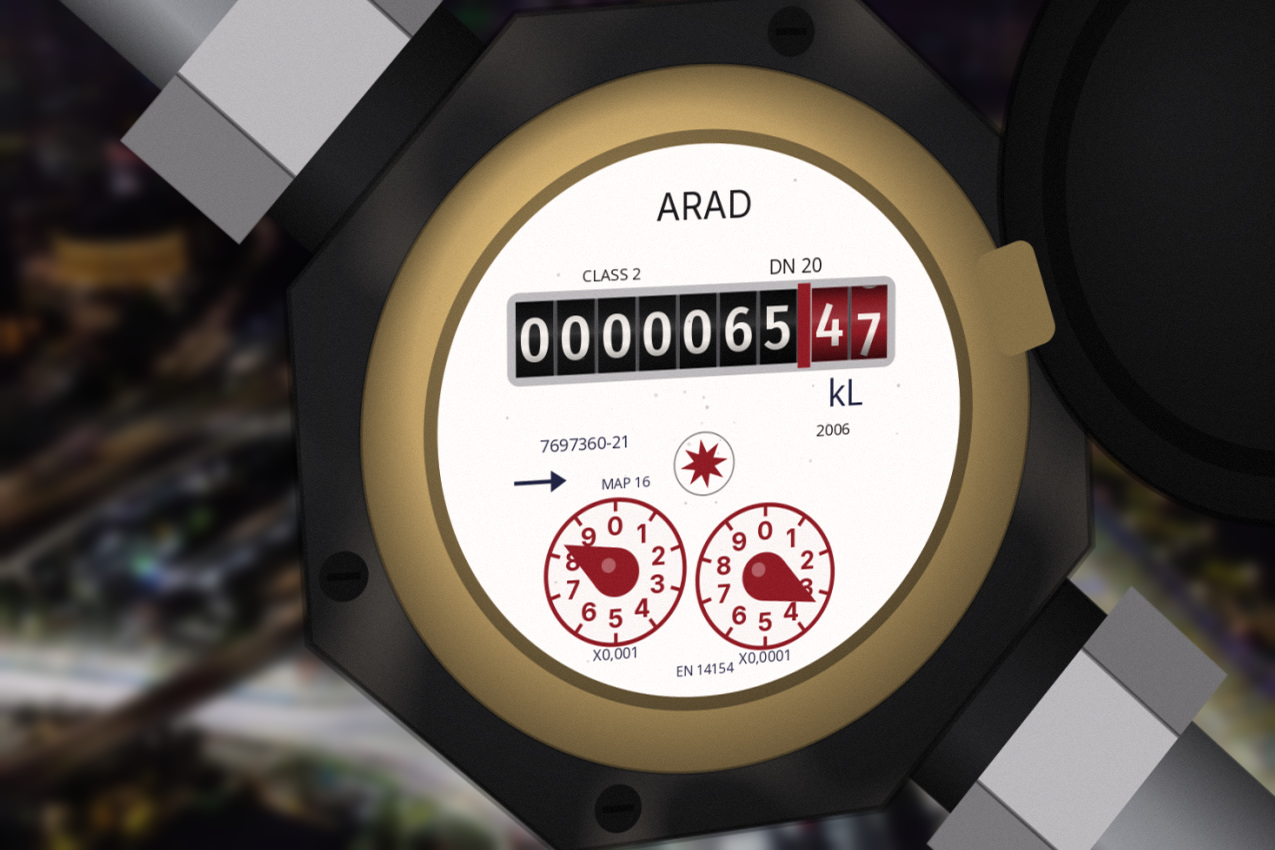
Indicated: 65.4683,kL
